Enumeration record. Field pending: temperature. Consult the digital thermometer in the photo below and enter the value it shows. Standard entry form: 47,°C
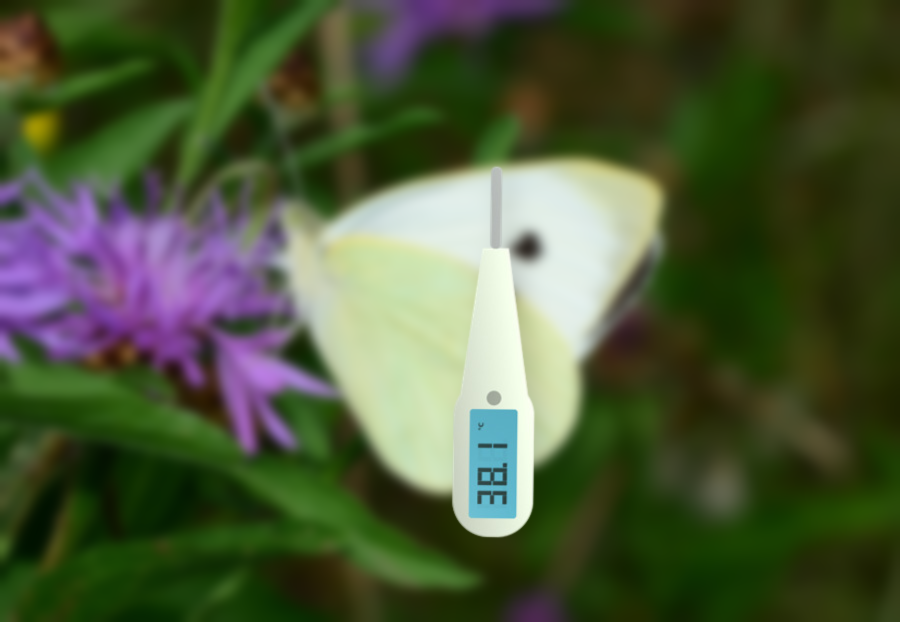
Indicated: 38.1,°C
